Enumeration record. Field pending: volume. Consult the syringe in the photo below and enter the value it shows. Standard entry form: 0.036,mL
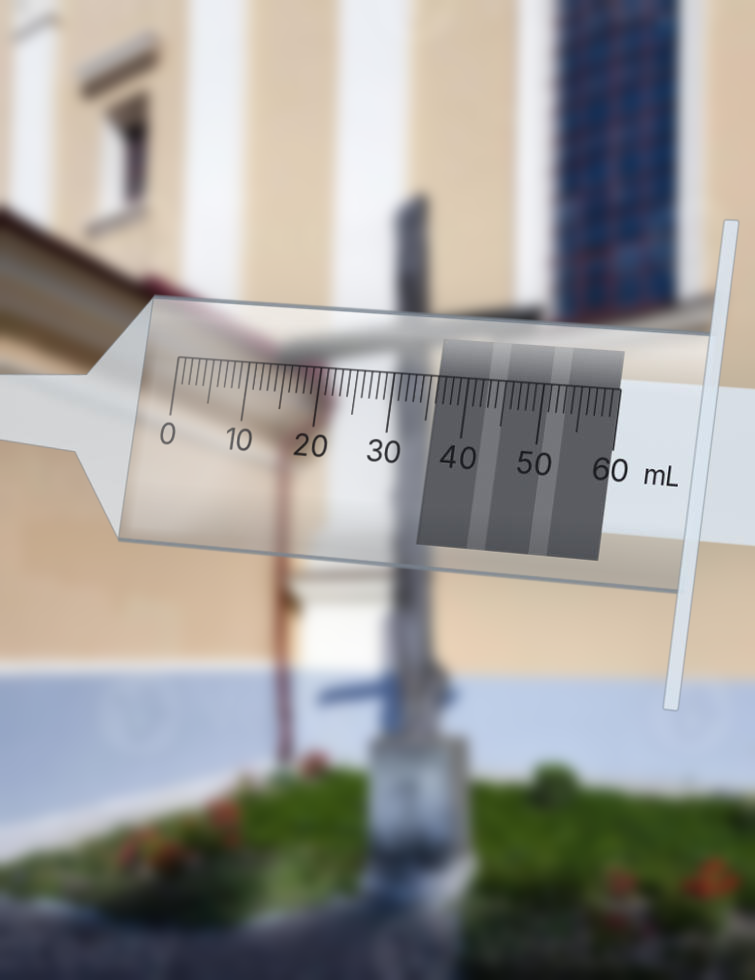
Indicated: 36,mL
